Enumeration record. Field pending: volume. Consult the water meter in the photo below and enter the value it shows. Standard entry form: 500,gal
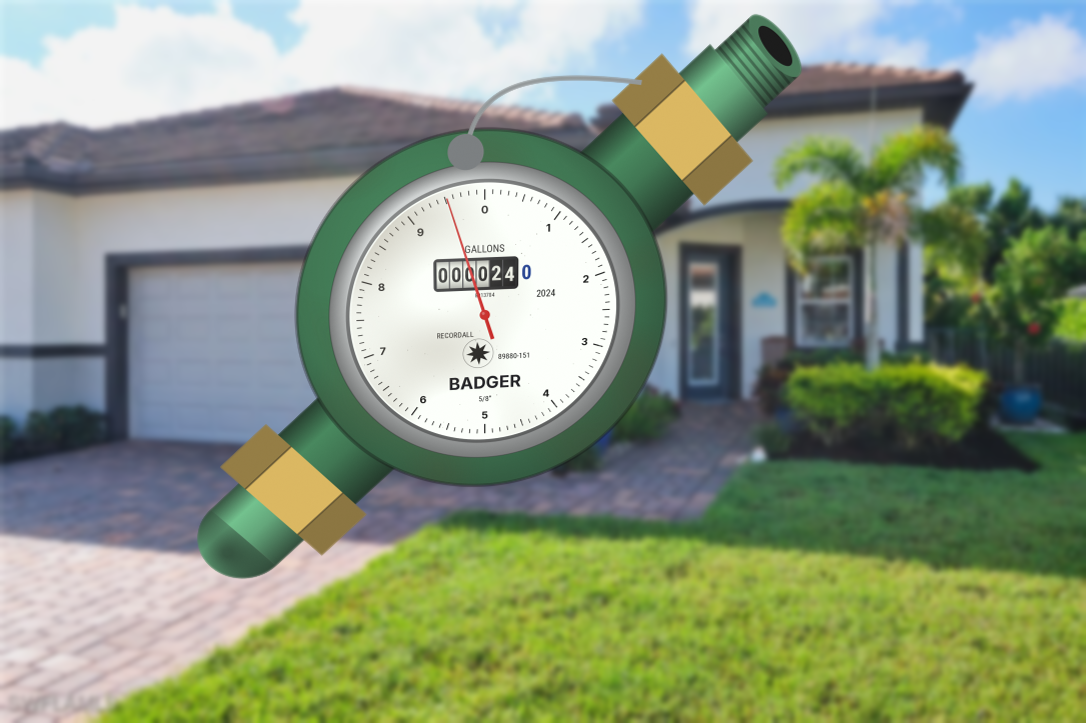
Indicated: 239.5,gal
